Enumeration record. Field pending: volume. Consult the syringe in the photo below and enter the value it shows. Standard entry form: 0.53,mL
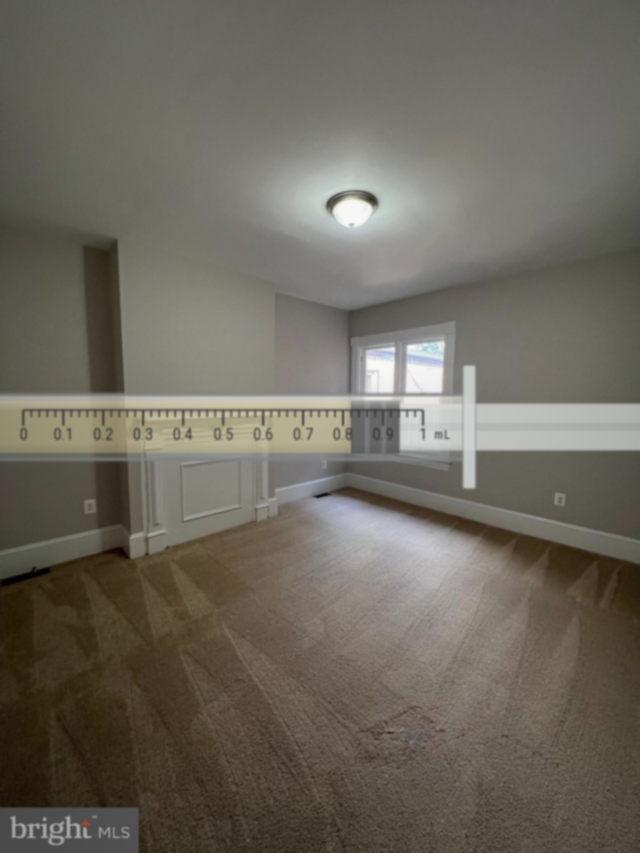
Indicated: 0.82,mL
